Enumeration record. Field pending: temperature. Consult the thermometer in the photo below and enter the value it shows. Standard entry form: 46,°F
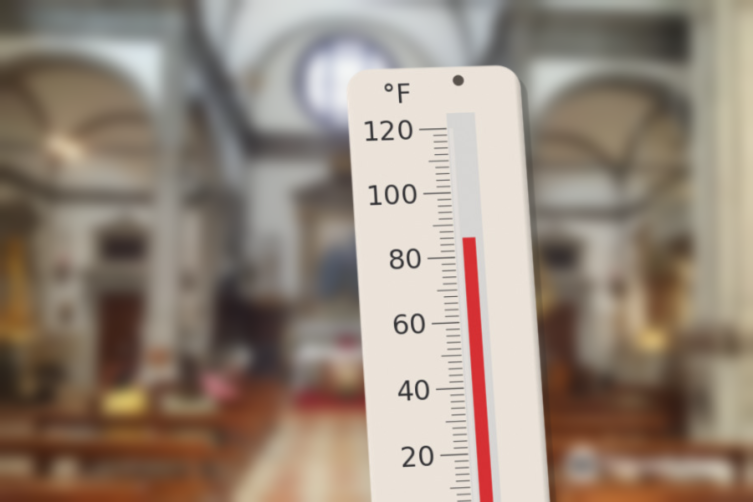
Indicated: 86,°F
